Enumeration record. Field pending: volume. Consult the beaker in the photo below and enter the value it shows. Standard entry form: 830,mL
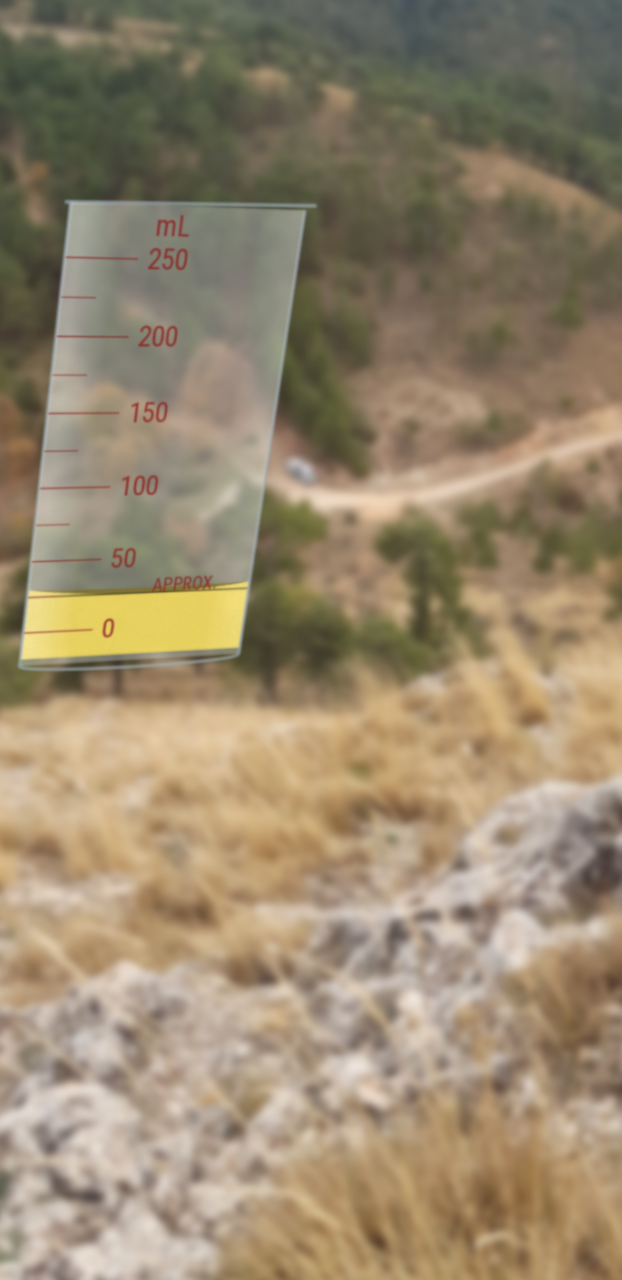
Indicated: 25,mL
